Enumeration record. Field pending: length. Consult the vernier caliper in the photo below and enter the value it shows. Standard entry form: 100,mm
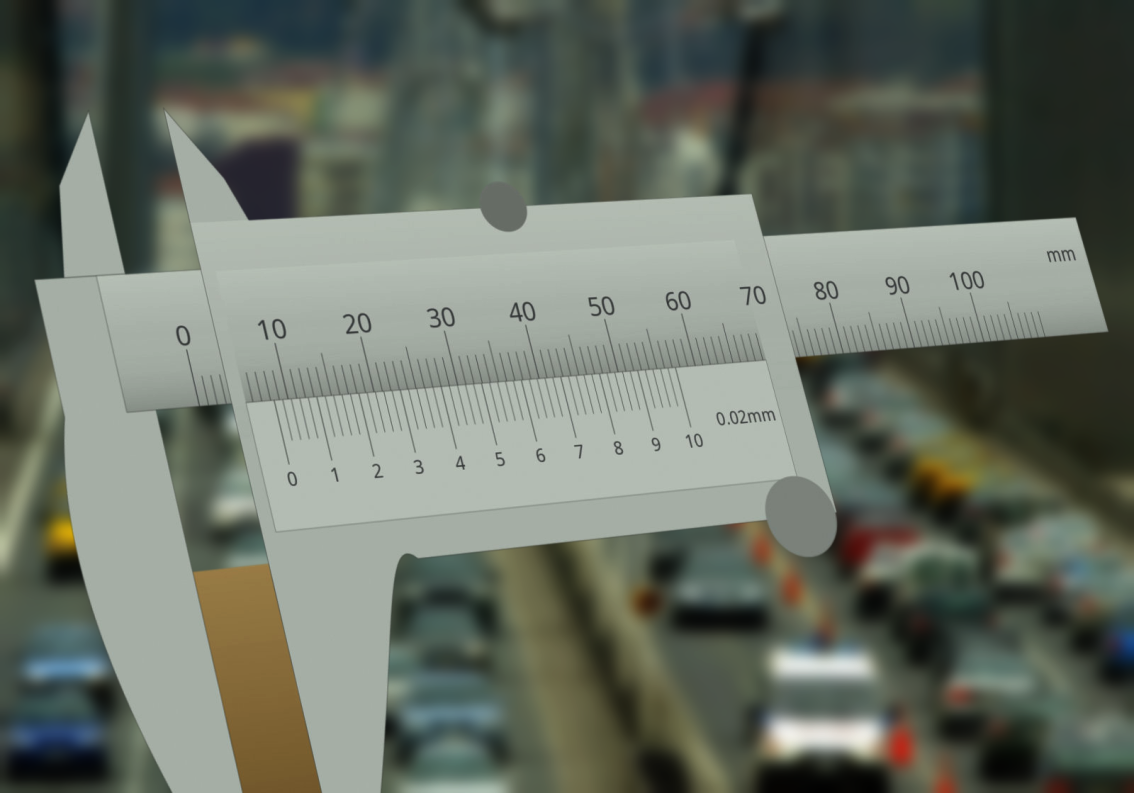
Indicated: 8.4,mm
